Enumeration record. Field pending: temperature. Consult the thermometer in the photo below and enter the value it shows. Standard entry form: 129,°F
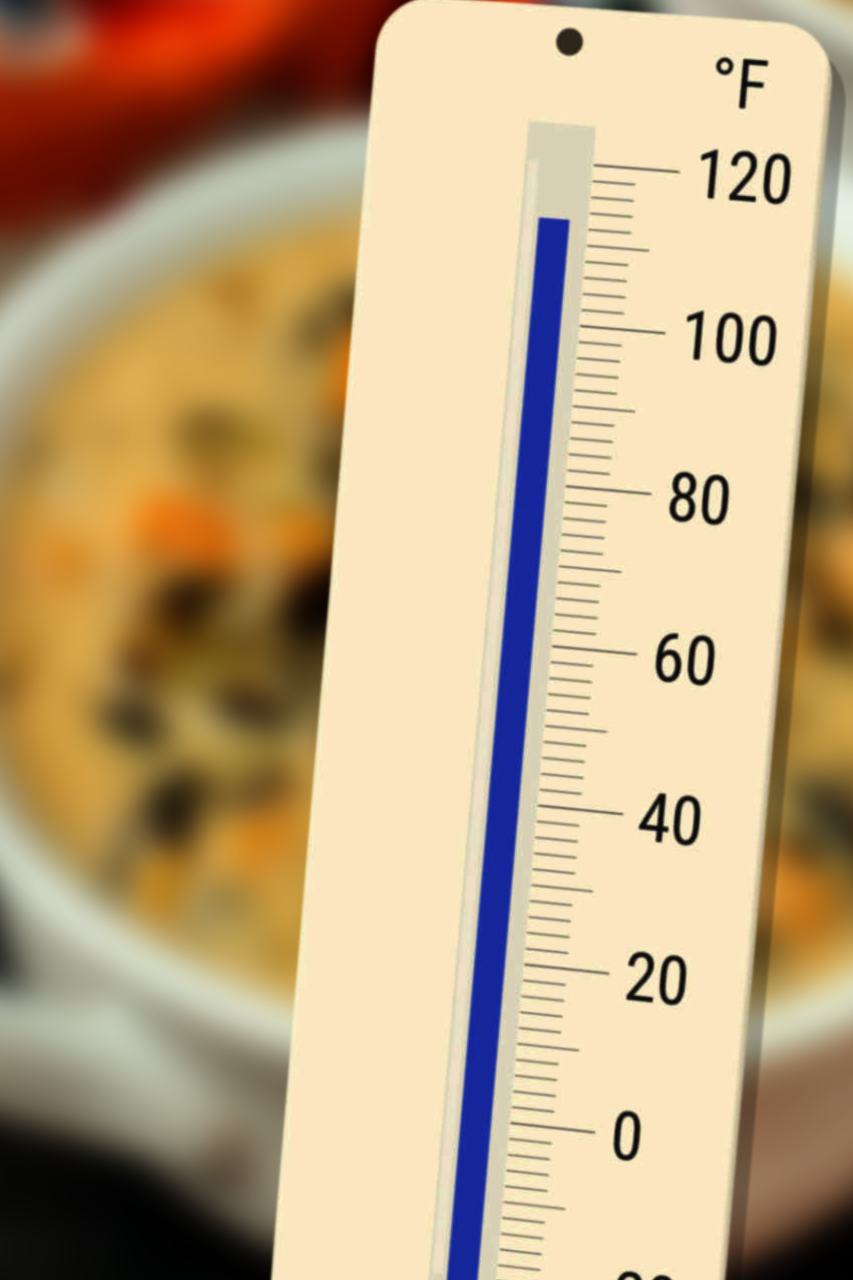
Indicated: 113,°F
